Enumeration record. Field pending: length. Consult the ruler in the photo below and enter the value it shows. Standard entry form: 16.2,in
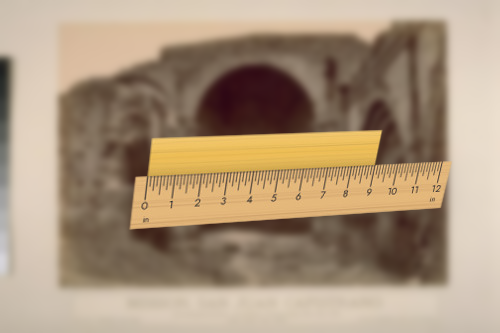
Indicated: 9,in
